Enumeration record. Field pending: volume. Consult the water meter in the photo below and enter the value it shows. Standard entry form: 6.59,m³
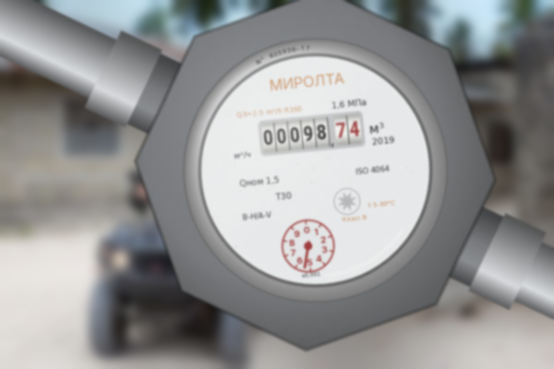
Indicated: 98.745,m³
